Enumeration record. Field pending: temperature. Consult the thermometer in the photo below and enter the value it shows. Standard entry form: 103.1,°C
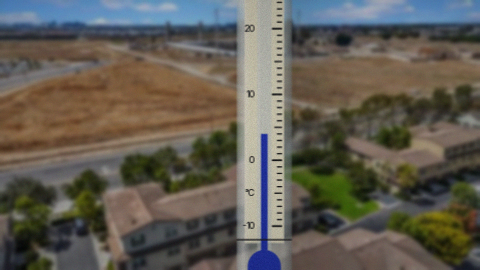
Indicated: 4,°C
